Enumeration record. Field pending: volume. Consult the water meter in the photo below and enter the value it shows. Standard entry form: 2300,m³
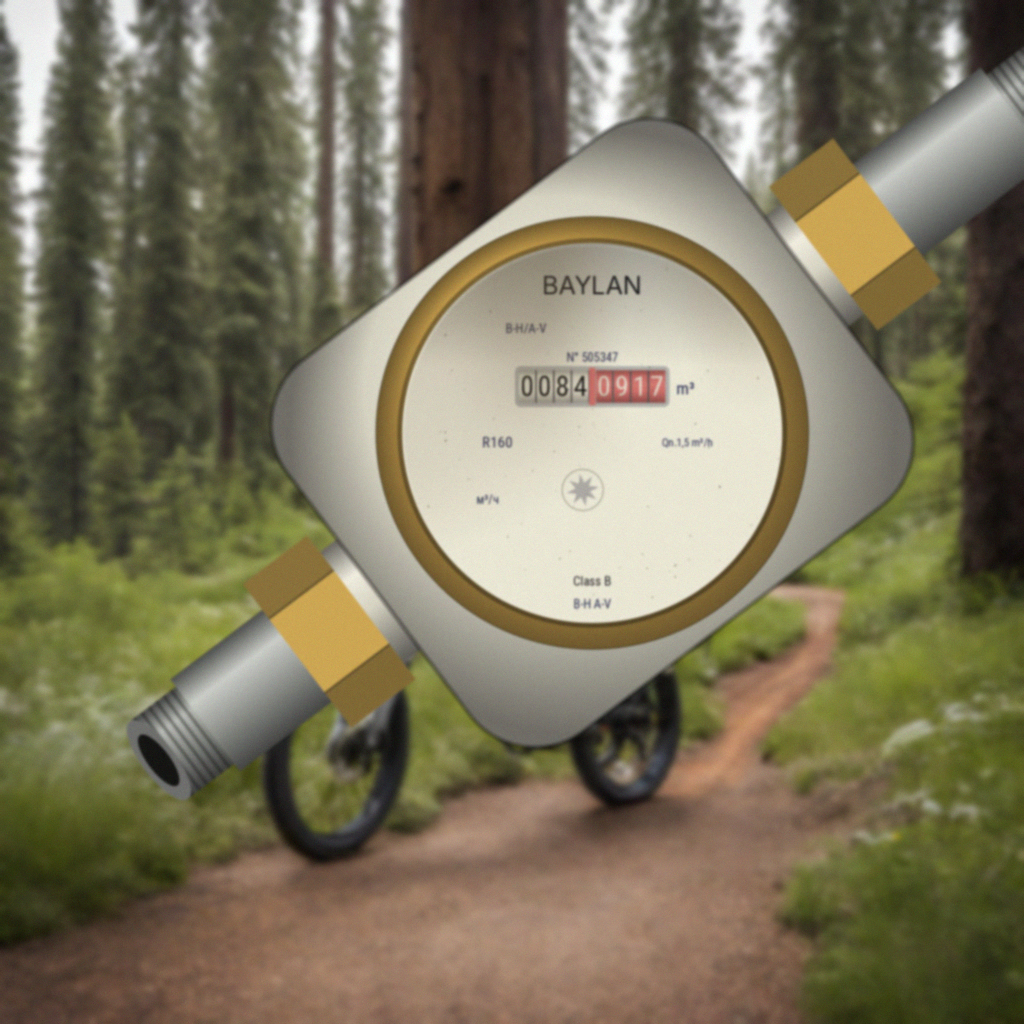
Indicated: 84.0917,m³
